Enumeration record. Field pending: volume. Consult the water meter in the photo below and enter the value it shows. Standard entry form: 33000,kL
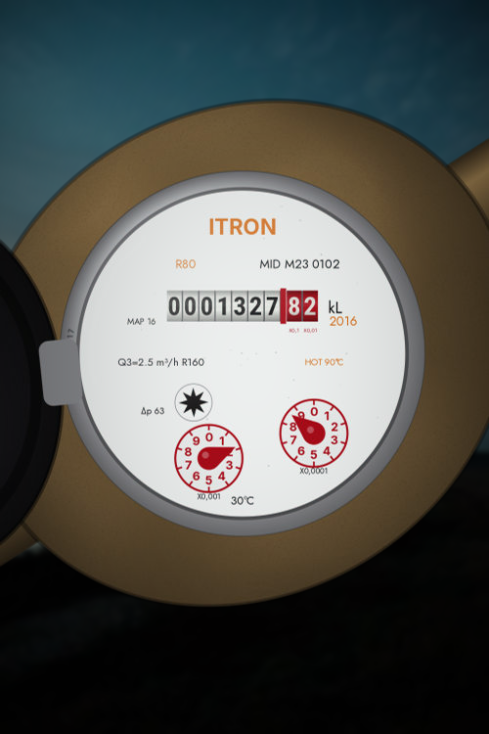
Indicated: 1327.8218,kL
